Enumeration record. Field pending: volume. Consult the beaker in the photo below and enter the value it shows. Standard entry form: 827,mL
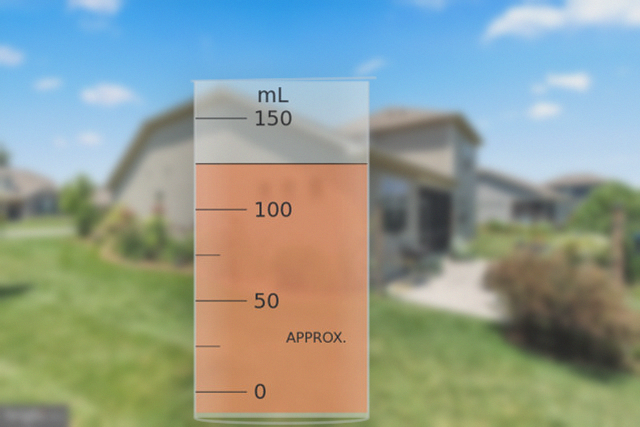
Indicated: 125,mL
